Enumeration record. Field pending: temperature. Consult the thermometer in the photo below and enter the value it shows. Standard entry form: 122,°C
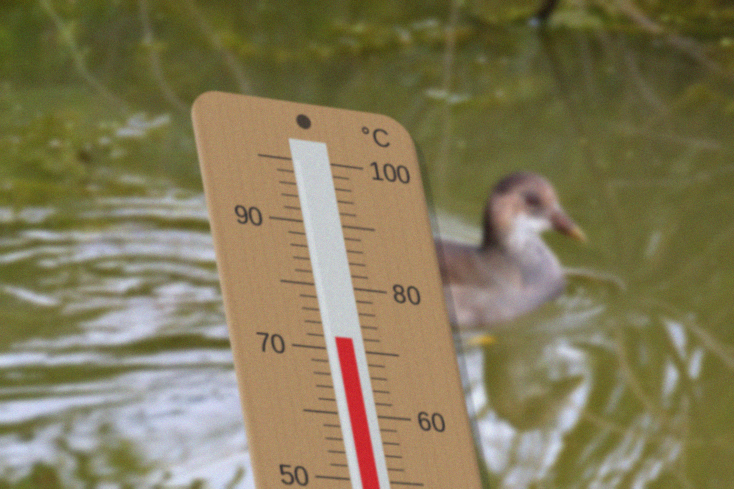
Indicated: 72,°C
